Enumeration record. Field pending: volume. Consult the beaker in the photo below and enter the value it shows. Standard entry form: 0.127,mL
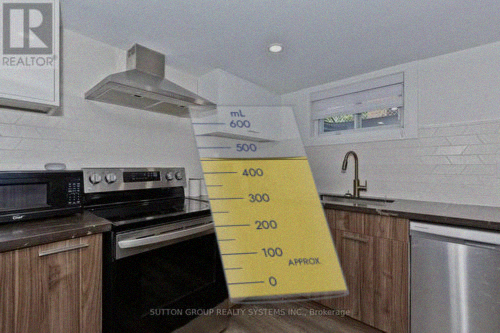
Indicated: 450,mL
